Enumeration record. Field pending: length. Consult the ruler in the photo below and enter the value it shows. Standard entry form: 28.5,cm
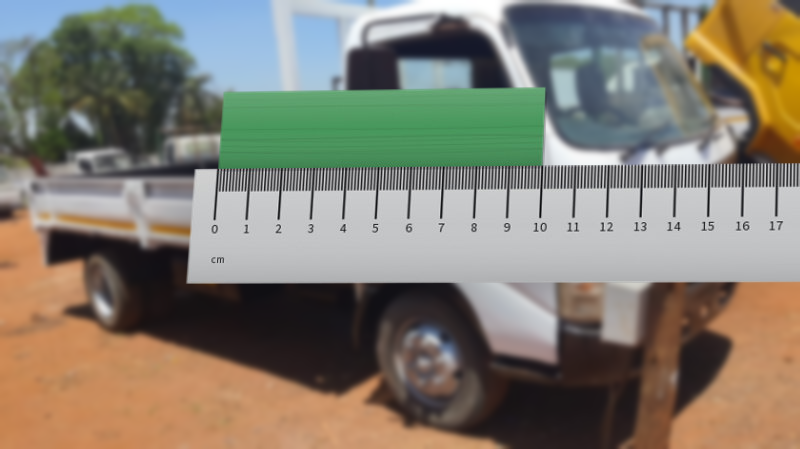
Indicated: 10,cm
